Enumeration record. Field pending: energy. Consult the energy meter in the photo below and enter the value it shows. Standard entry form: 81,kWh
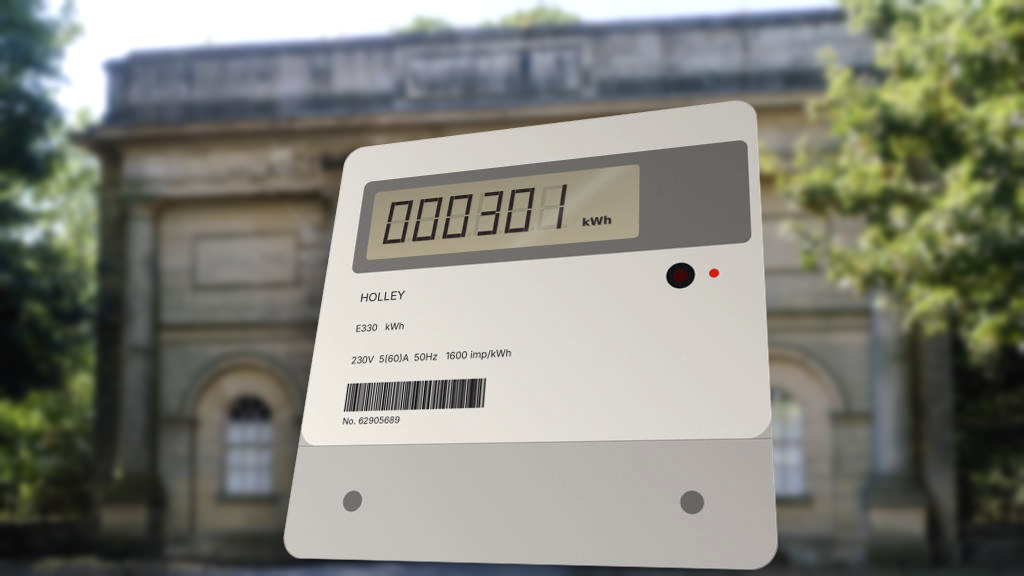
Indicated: 301,kWh
